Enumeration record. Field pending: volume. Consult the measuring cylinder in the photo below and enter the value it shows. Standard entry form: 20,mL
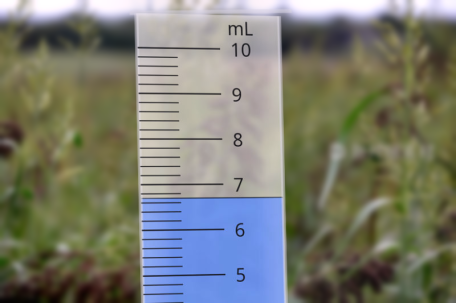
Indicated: 6.7,mL
